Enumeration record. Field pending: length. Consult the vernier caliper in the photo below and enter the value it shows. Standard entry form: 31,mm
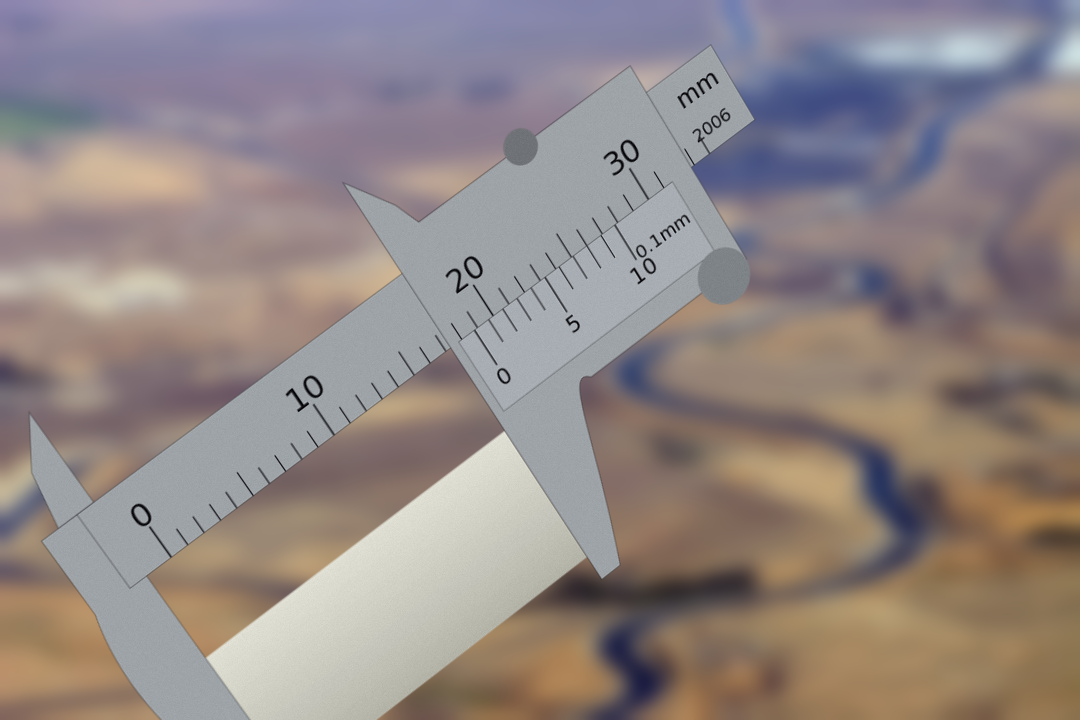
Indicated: 18.8,mm
